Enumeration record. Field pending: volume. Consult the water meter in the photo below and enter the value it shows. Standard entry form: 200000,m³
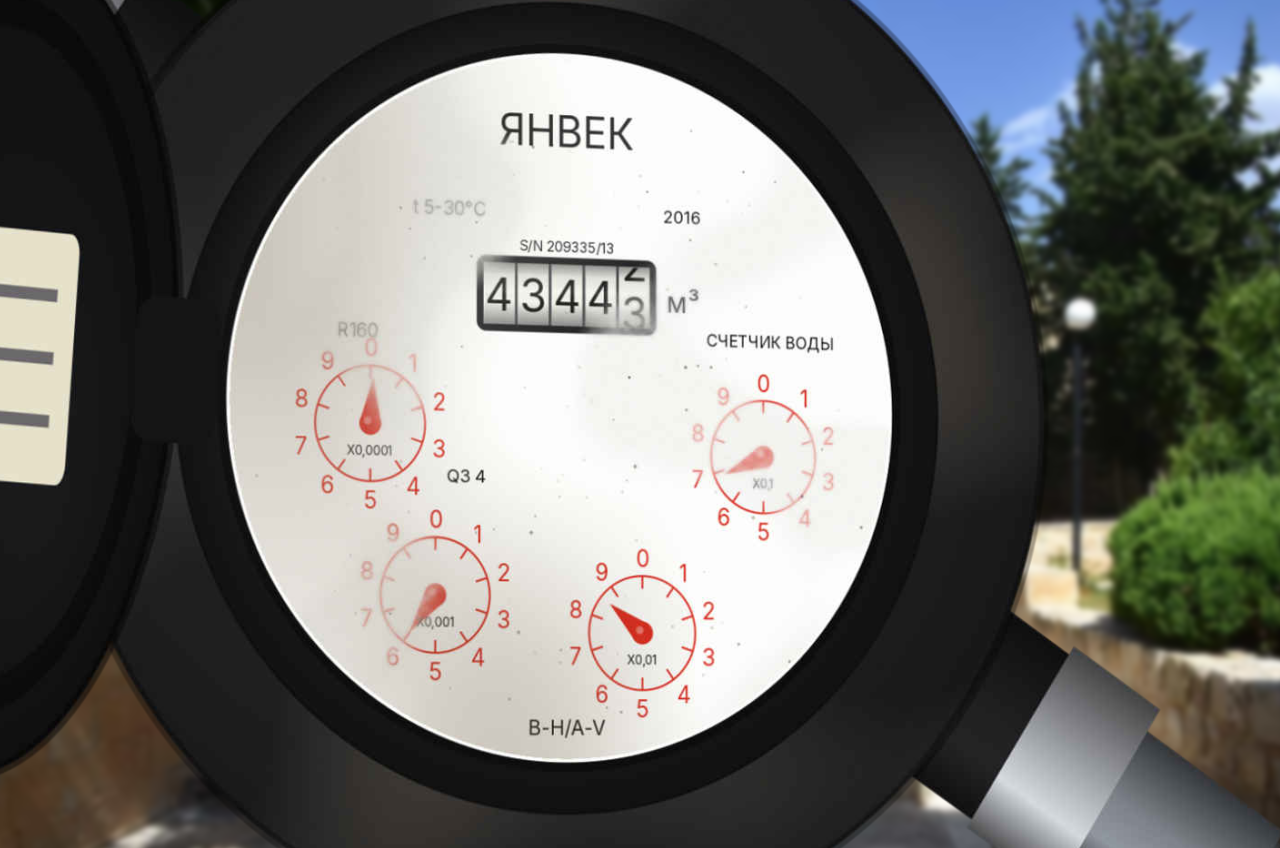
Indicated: 43442.6860,m³
